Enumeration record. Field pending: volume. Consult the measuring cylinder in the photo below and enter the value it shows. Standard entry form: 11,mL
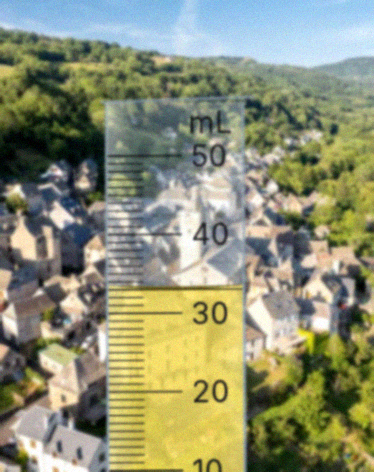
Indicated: 33,mL
